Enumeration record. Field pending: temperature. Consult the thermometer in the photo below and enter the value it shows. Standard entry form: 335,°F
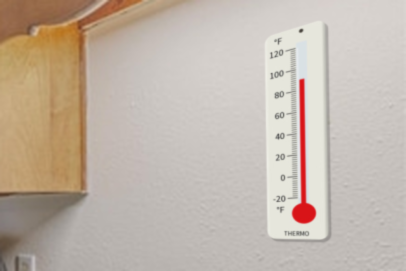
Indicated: 90,°F
